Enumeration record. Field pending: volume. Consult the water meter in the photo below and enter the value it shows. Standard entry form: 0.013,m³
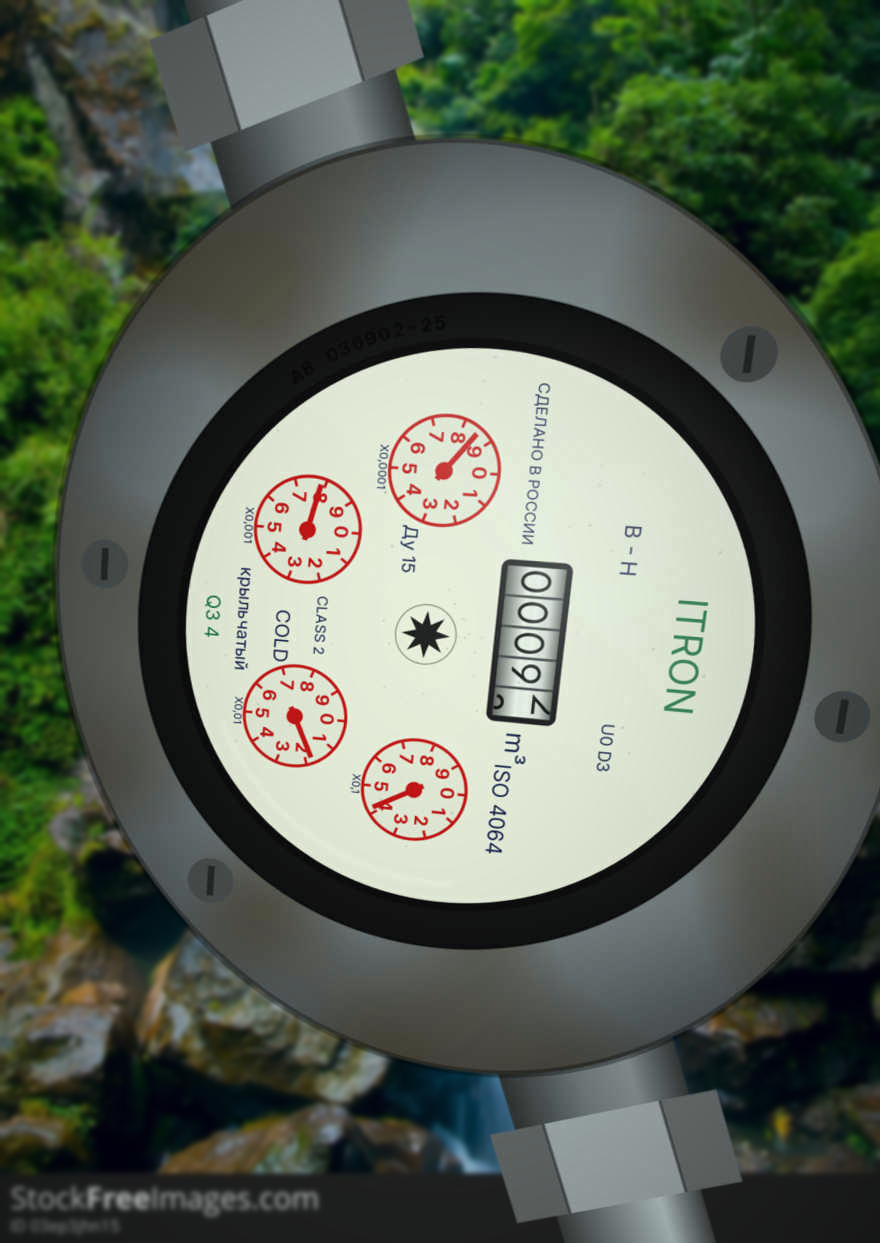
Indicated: 92.4178,m³
